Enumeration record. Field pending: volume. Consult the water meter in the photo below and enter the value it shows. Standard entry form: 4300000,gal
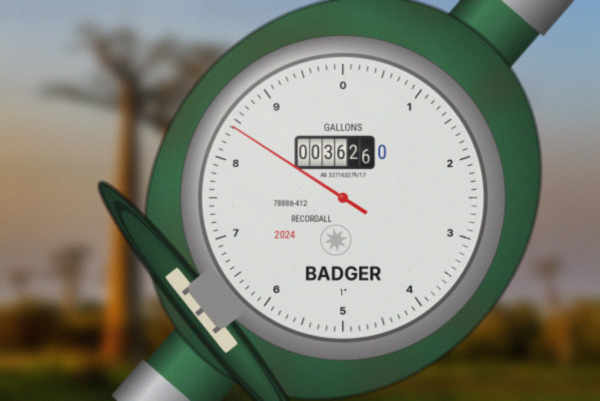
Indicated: 36258.4,gal
